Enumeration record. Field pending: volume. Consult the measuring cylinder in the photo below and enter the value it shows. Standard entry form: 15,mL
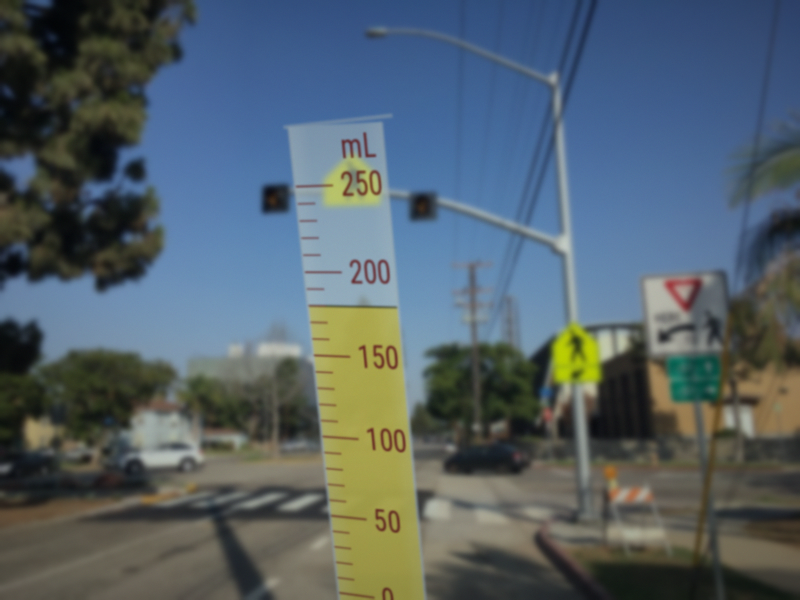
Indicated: 180,mL
